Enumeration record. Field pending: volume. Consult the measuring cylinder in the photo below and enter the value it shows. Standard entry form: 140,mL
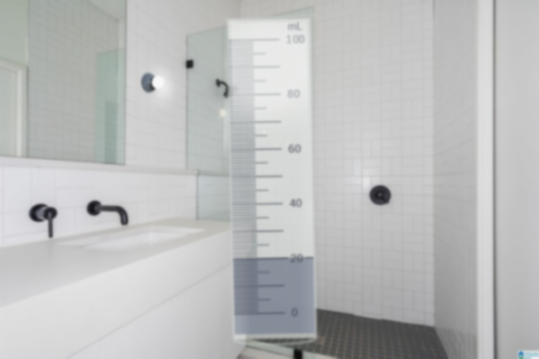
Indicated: 20,mL
